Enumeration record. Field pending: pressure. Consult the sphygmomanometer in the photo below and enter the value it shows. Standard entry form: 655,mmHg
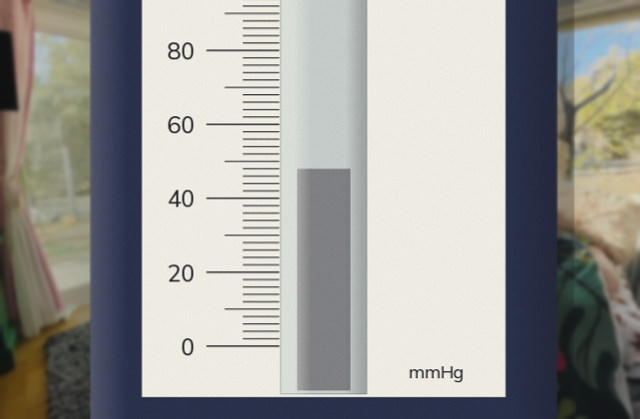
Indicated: 48,mmHg
